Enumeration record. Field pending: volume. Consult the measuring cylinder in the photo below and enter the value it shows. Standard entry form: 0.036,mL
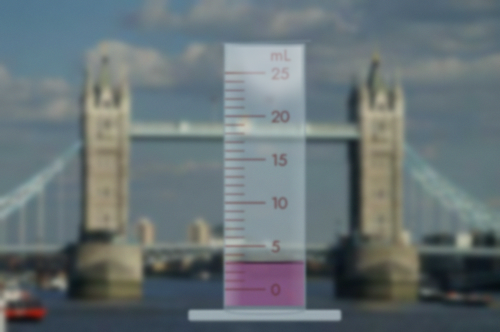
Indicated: 3,mL
